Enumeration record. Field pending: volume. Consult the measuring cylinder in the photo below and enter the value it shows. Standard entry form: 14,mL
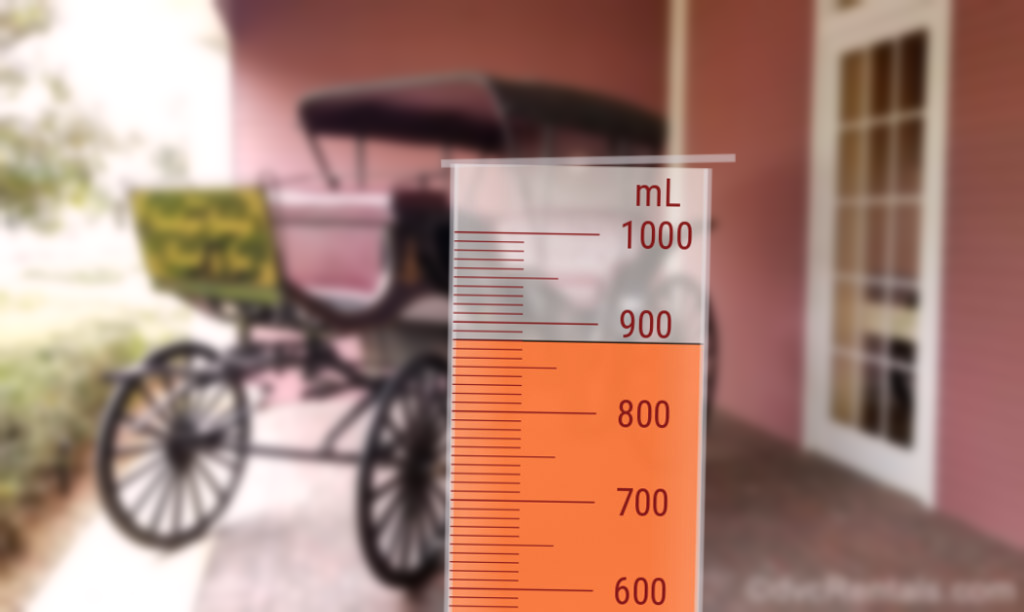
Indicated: 880,mL
